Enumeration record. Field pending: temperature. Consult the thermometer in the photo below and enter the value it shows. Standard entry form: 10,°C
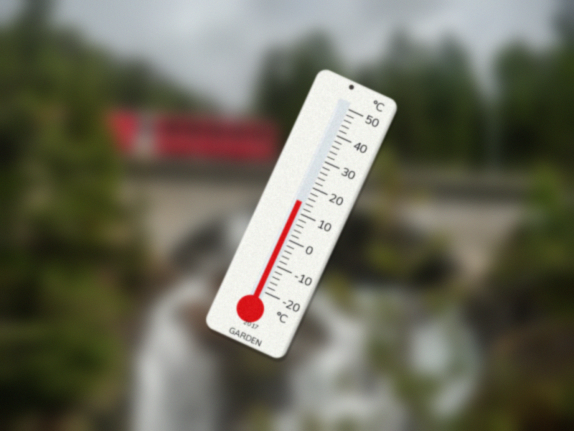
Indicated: 14,°C
